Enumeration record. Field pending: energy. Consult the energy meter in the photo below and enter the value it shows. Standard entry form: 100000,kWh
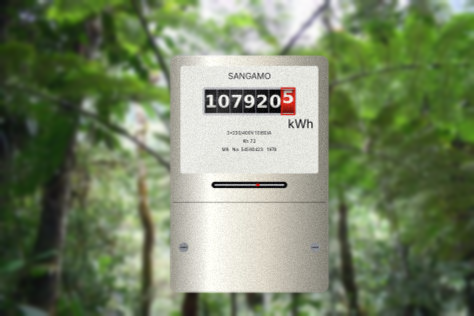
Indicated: 107920.5,kWh
